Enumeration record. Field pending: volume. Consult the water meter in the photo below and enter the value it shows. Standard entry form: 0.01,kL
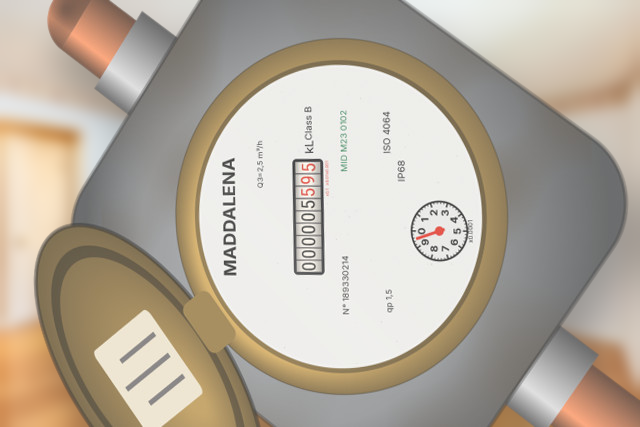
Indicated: 5.5949,kL
